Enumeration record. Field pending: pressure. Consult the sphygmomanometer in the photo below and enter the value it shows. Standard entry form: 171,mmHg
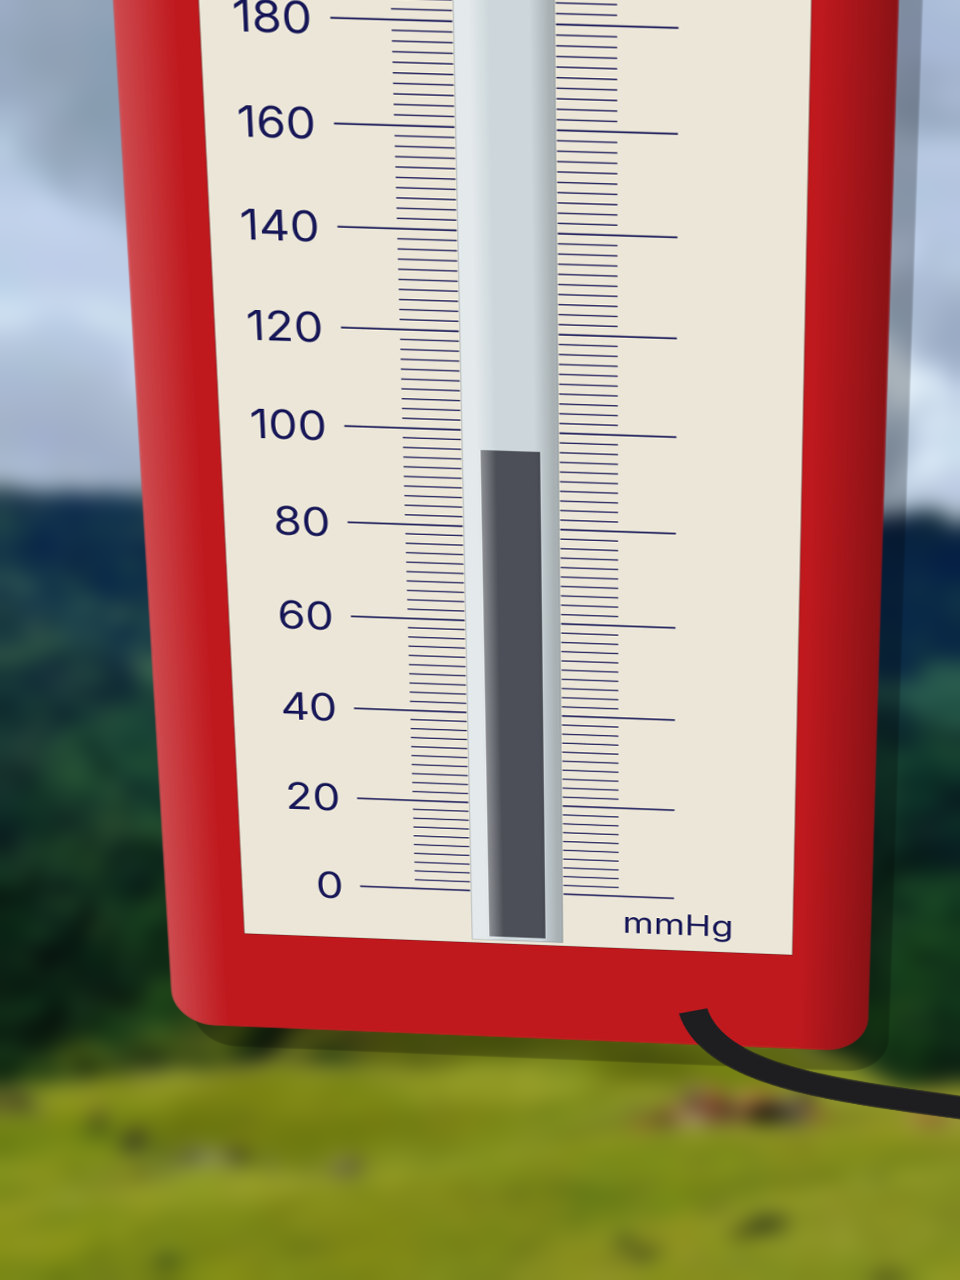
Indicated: 96,mmHg
